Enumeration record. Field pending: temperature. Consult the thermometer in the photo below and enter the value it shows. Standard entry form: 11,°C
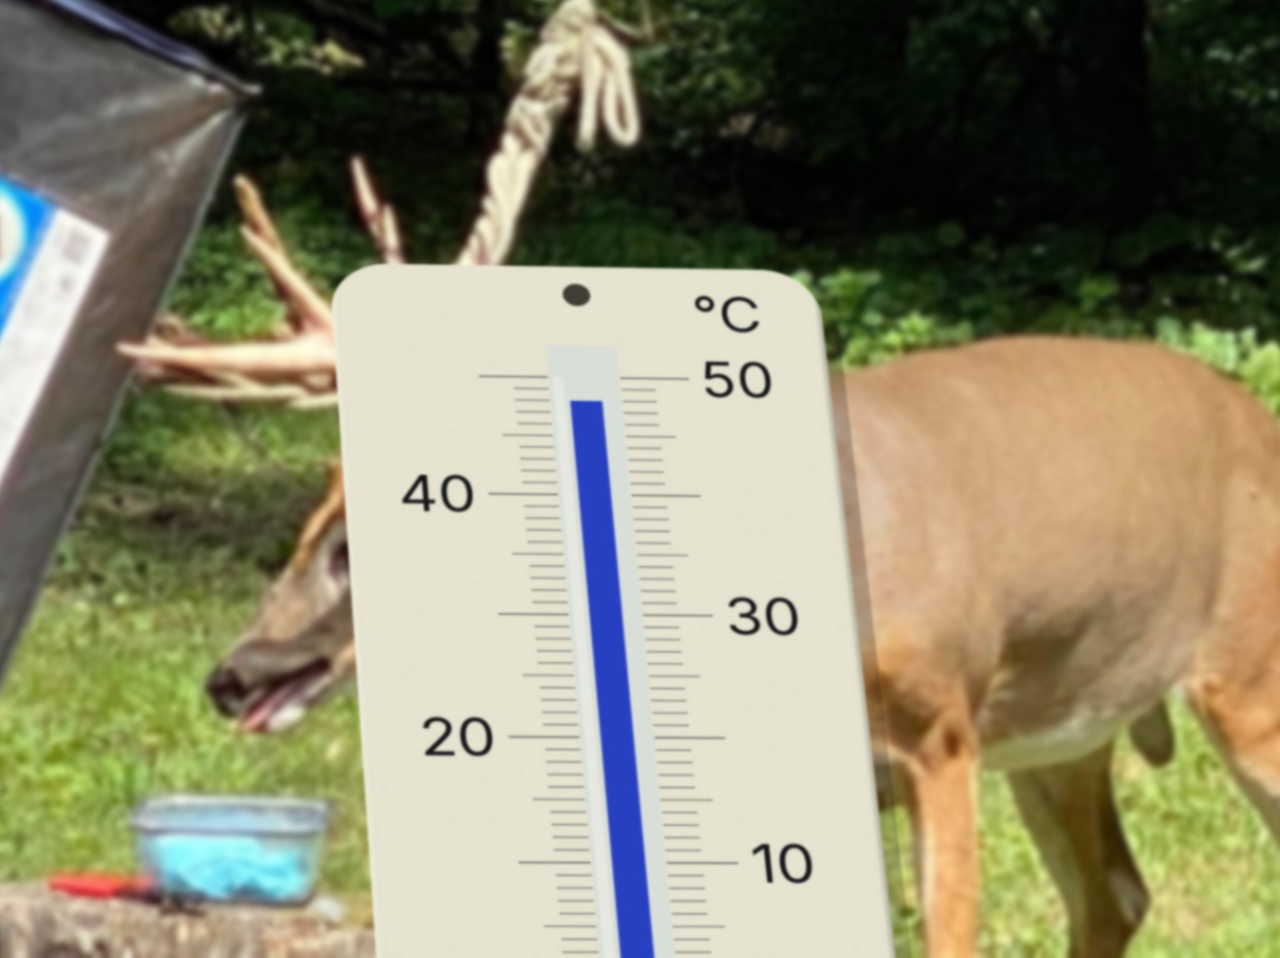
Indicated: 48,°C
